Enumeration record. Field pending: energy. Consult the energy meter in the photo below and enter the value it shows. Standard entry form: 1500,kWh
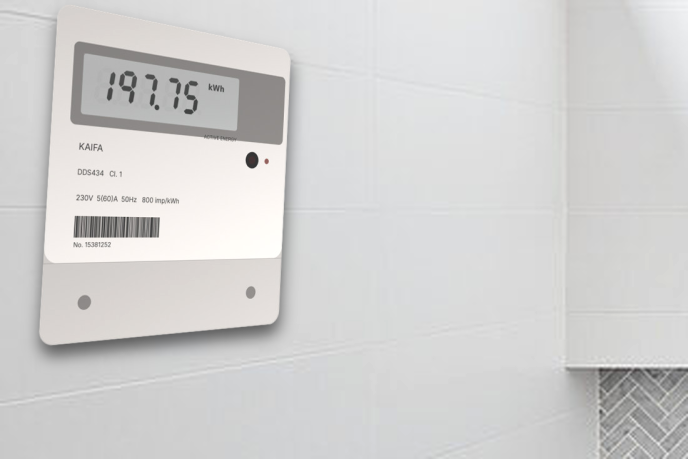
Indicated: 197.75,kWh
